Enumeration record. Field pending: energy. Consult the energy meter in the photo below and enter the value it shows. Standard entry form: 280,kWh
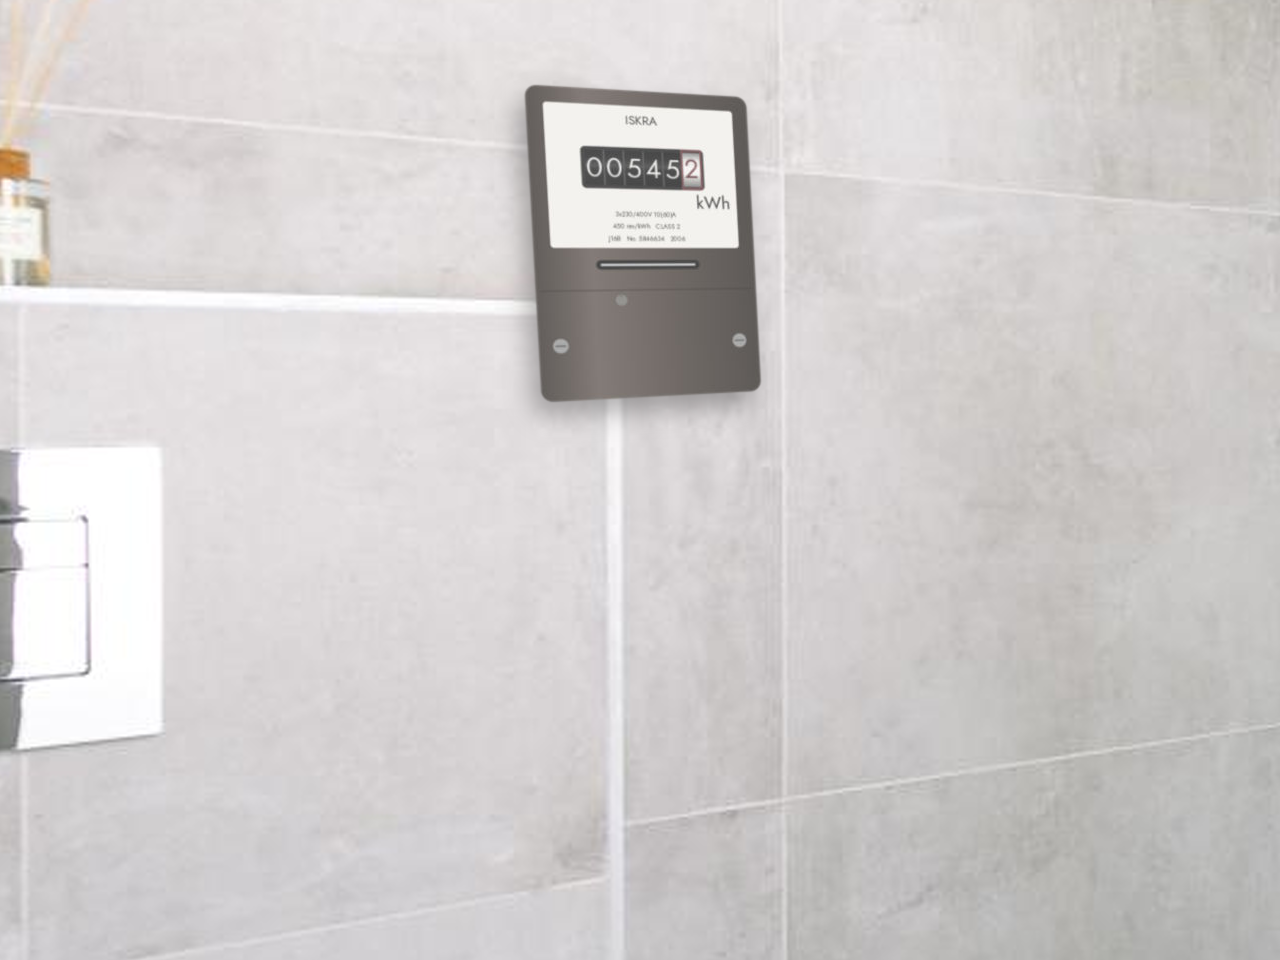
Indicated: 545.2,kWh
